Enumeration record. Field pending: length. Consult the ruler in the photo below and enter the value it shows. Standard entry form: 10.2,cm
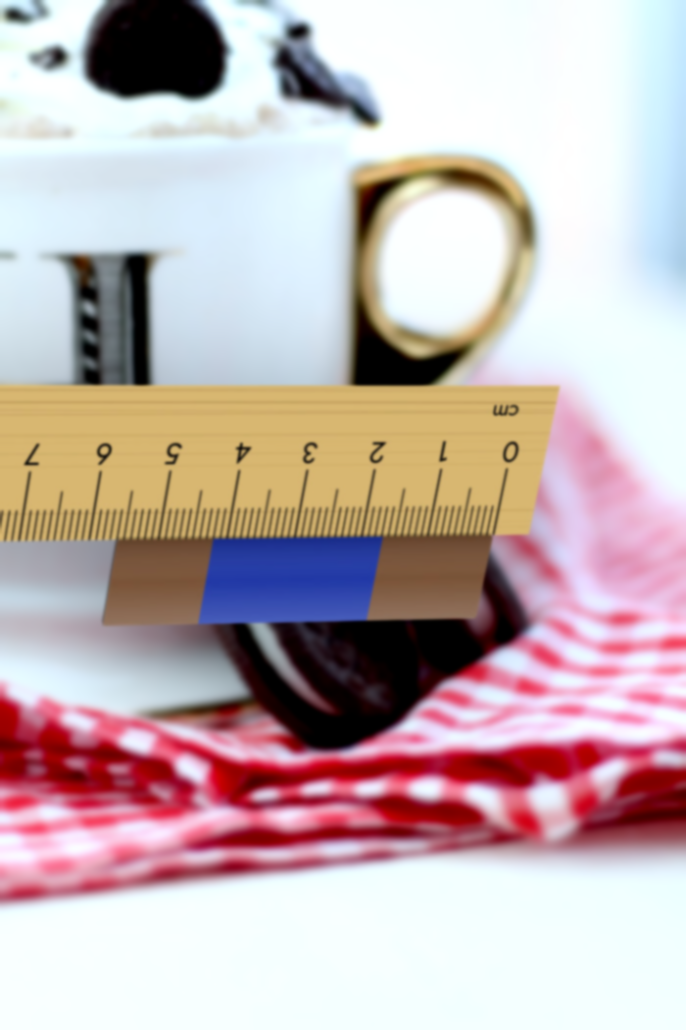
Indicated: 5.6,cm
